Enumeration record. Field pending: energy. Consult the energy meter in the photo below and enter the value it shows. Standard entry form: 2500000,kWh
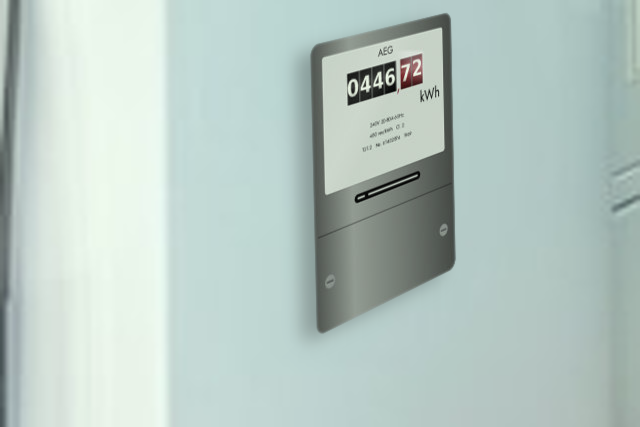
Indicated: 446.72,kWh
